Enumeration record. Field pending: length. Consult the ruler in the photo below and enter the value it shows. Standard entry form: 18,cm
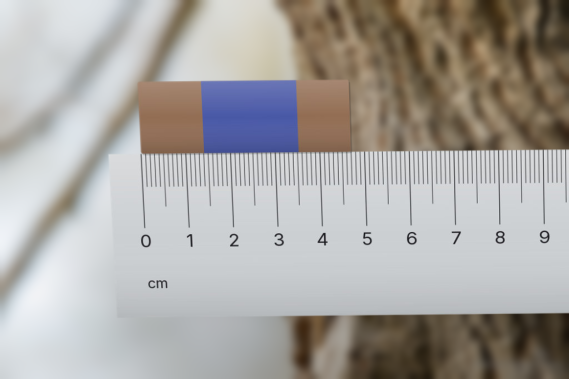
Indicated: 4.7,cm
